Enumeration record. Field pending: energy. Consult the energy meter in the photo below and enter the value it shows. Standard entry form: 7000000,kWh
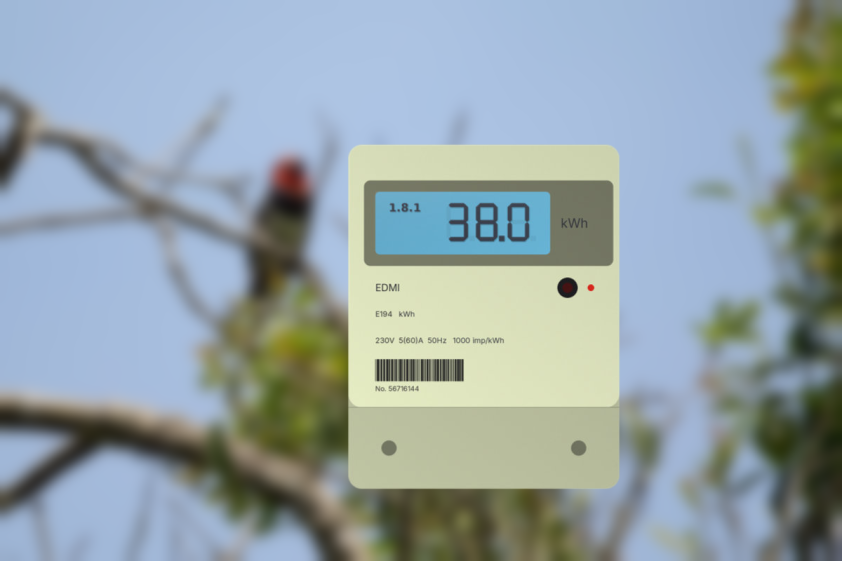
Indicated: 38.0,kWh
